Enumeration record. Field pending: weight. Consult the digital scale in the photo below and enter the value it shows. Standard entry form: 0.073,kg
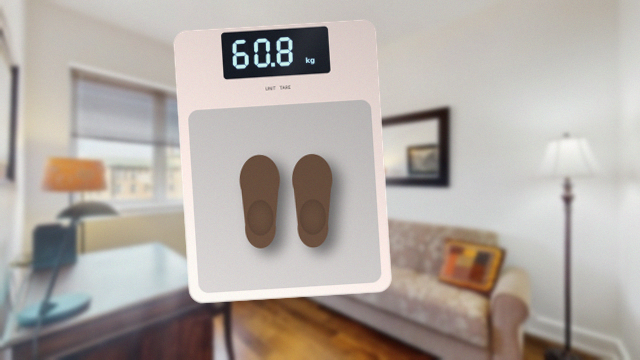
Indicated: 60.8,kg
